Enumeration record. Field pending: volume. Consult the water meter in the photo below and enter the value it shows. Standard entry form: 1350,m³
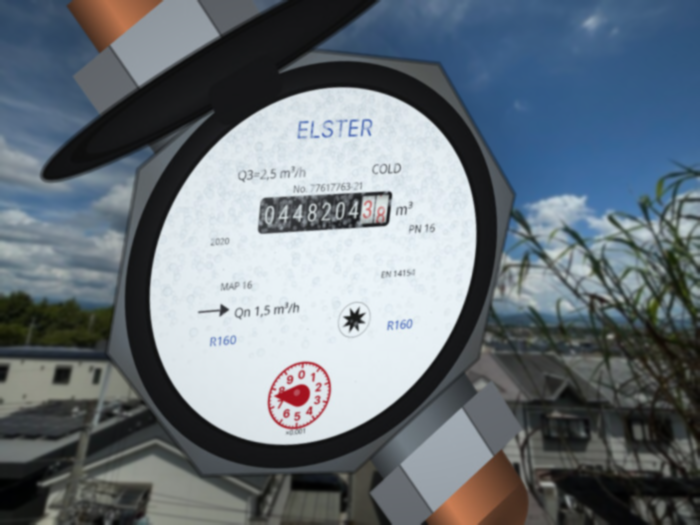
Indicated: 448204.377,m³
